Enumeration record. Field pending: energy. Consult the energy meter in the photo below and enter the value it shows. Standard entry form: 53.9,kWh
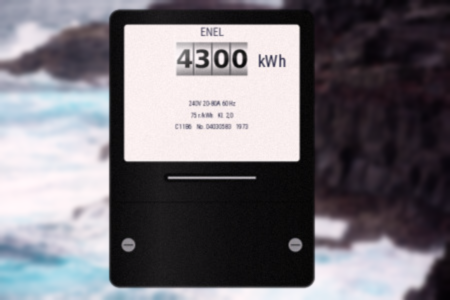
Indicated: 4300,kWh
